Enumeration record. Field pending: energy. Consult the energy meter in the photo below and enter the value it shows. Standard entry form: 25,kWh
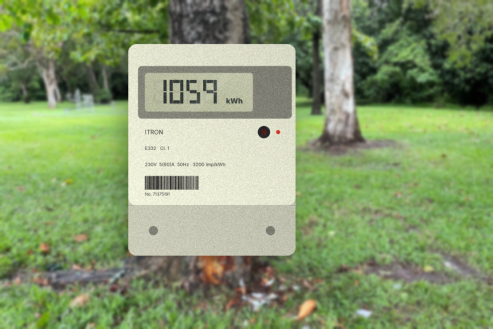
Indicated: 1059,kWh
